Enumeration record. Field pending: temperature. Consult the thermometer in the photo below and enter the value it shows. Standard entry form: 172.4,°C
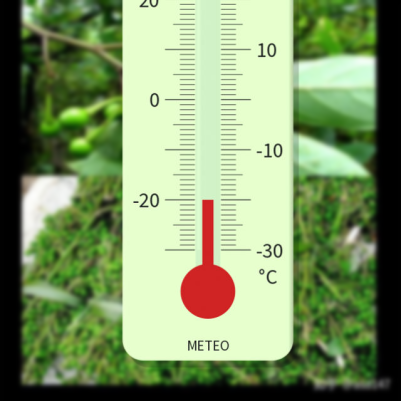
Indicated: -20,°C
